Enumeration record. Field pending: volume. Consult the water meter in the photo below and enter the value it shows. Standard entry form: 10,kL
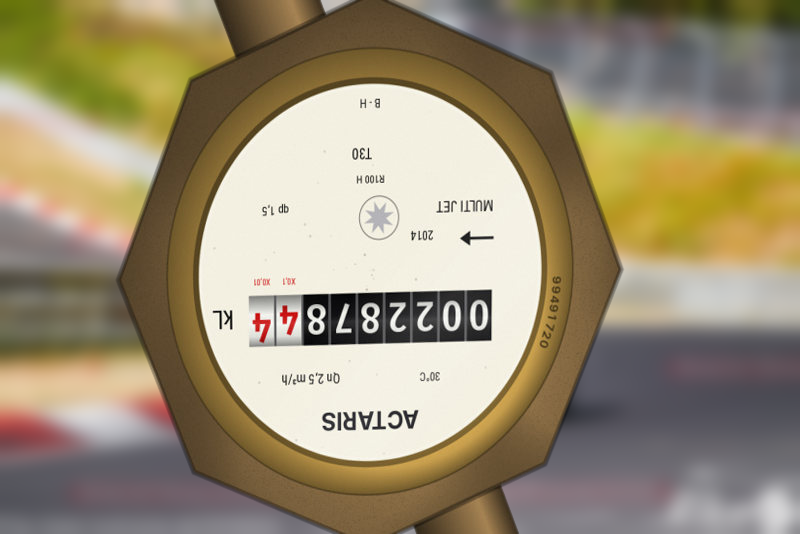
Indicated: 22878.44,kL
